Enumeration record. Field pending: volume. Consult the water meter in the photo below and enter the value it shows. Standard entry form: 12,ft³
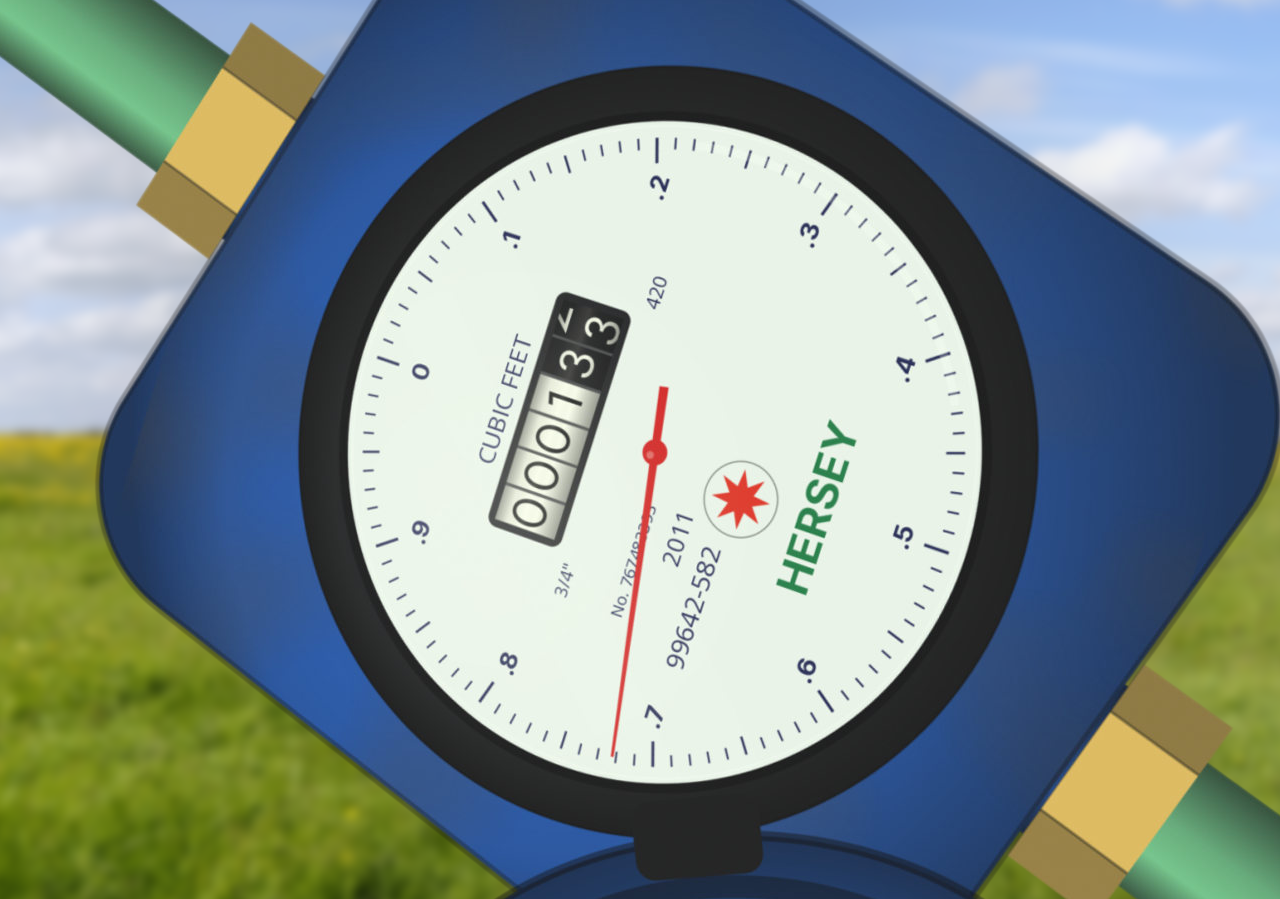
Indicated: 132.72,ft³
